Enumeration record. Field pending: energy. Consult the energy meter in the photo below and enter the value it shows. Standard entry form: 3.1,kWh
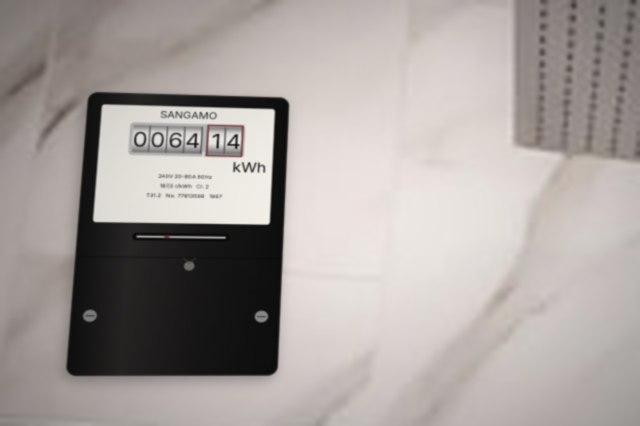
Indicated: 64.14,kWh
